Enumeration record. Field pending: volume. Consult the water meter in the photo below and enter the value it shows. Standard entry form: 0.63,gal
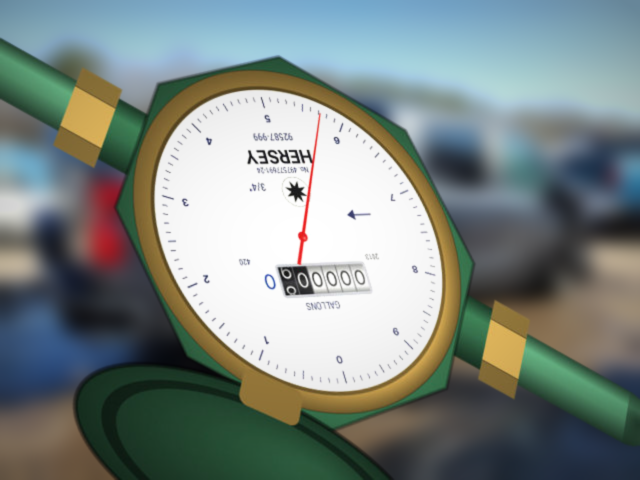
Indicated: 85.7,gal
